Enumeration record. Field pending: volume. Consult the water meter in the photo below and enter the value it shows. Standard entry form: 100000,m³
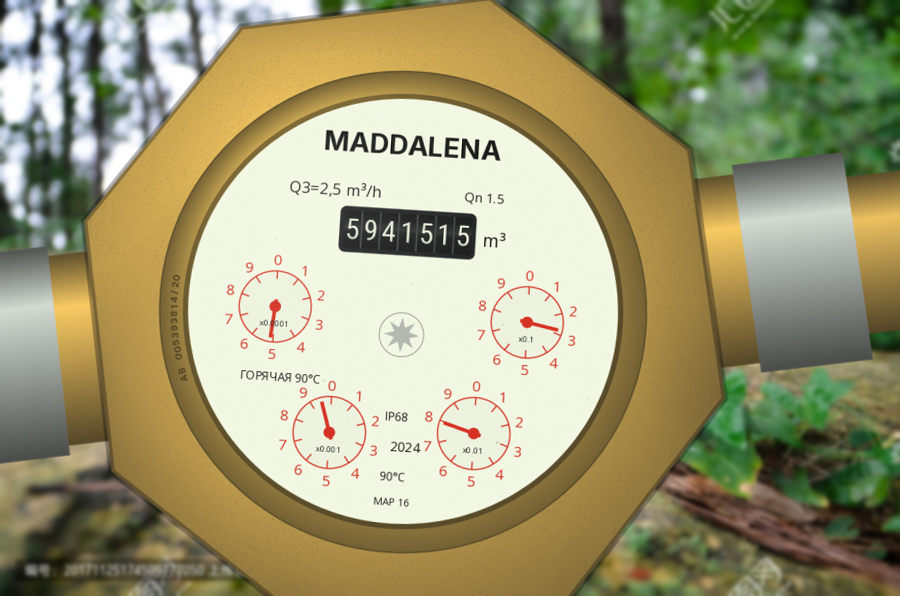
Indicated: 5941515.2795,m³
